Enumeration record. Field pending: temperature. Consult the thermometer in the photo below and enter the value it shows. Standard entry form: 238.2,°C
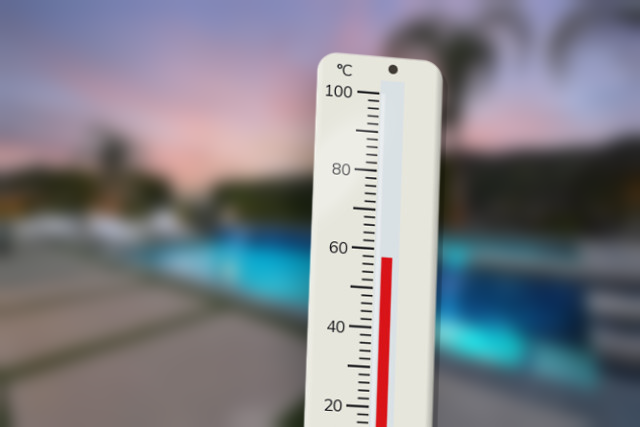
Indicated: 58,°C
